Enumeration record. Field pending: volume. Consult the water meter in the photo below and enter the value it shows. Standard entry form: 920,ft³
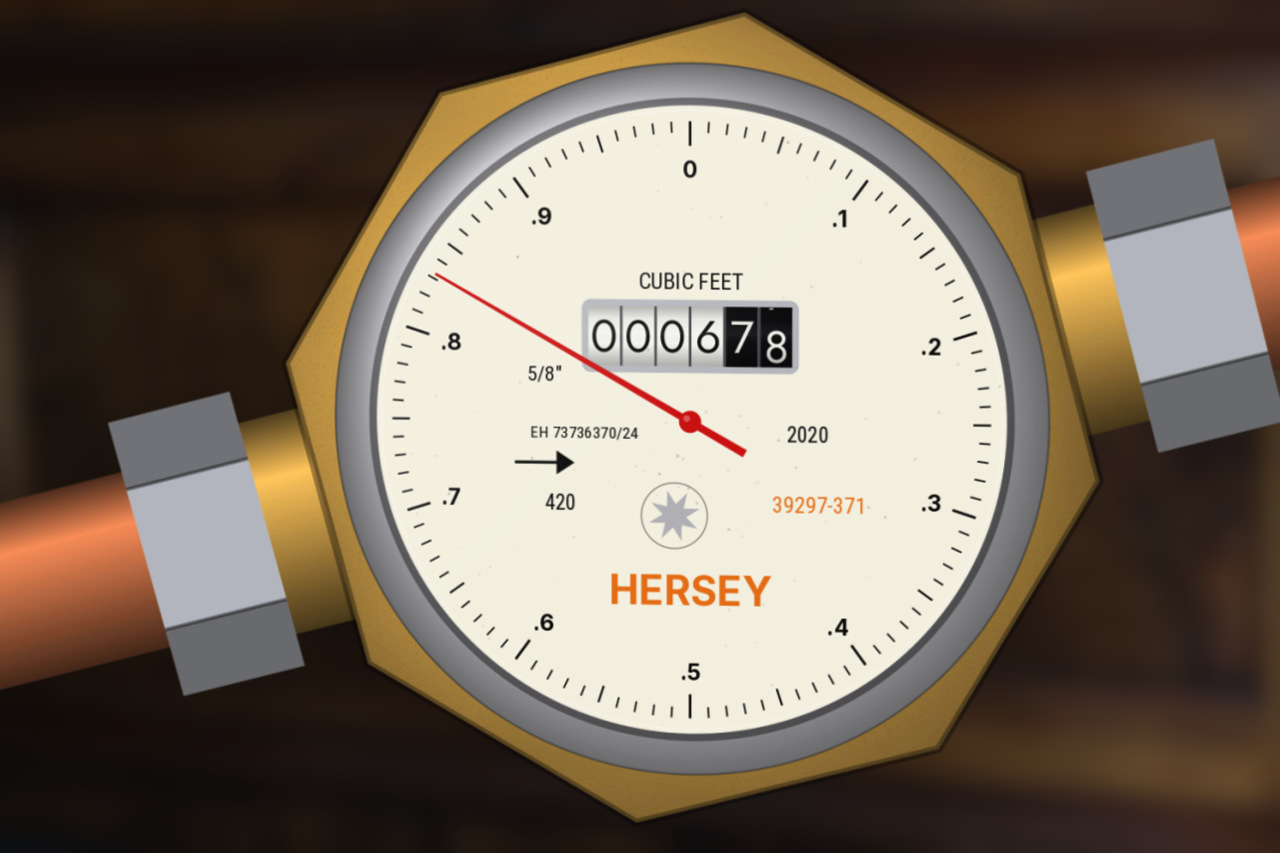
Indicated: 677.83,ft³
